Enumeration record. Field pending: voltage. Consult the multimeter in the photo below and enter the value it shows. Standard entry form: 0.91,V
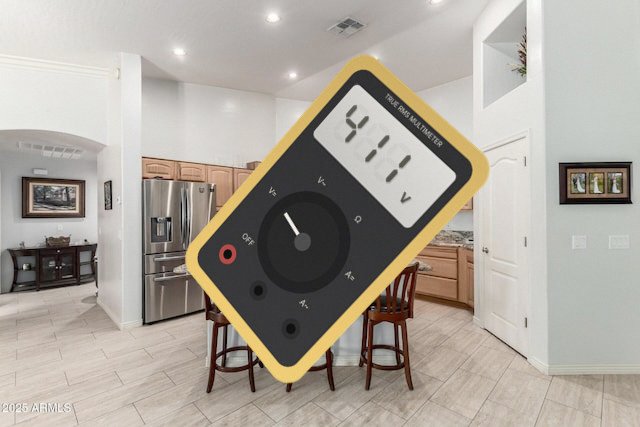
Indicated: 411,V
